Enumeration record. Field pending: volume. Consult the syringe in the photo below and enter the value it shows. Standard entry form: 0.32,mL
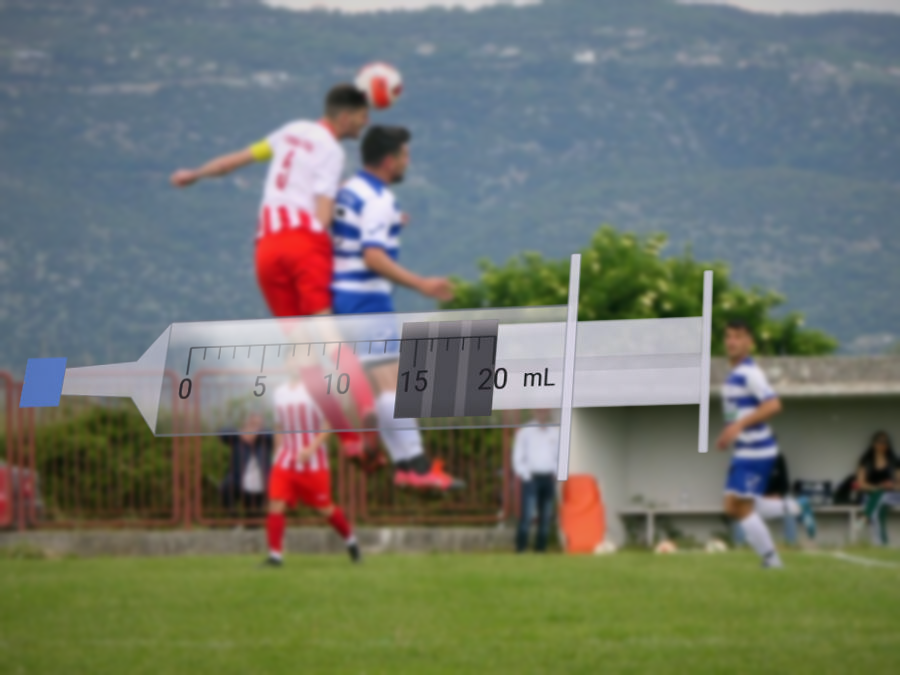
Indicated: 14,mL
